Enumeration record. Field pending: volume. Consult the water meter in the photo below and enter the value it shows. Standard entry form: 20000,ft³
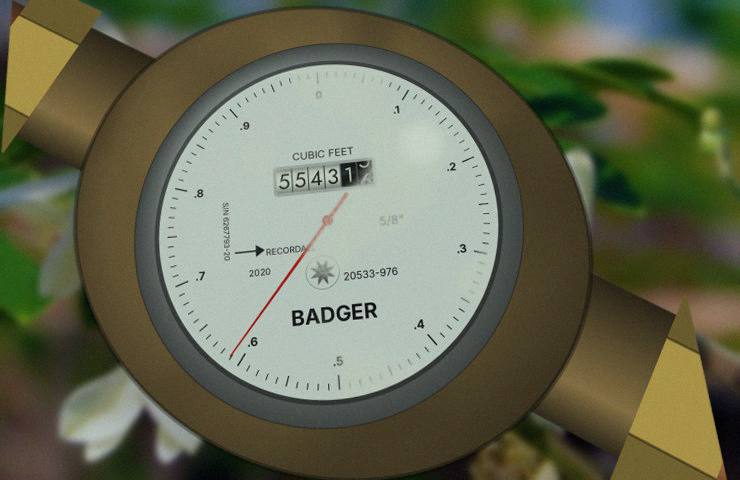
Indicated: 554315.61,ft³
